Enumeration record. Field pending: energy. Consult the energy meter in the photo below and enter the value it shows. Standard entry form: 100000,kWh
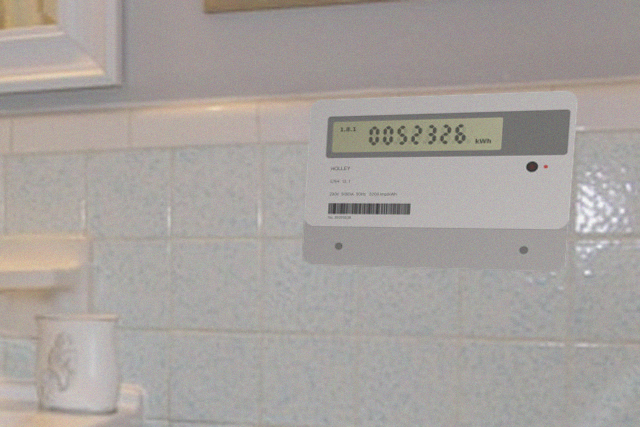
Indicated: 52326,kWh
